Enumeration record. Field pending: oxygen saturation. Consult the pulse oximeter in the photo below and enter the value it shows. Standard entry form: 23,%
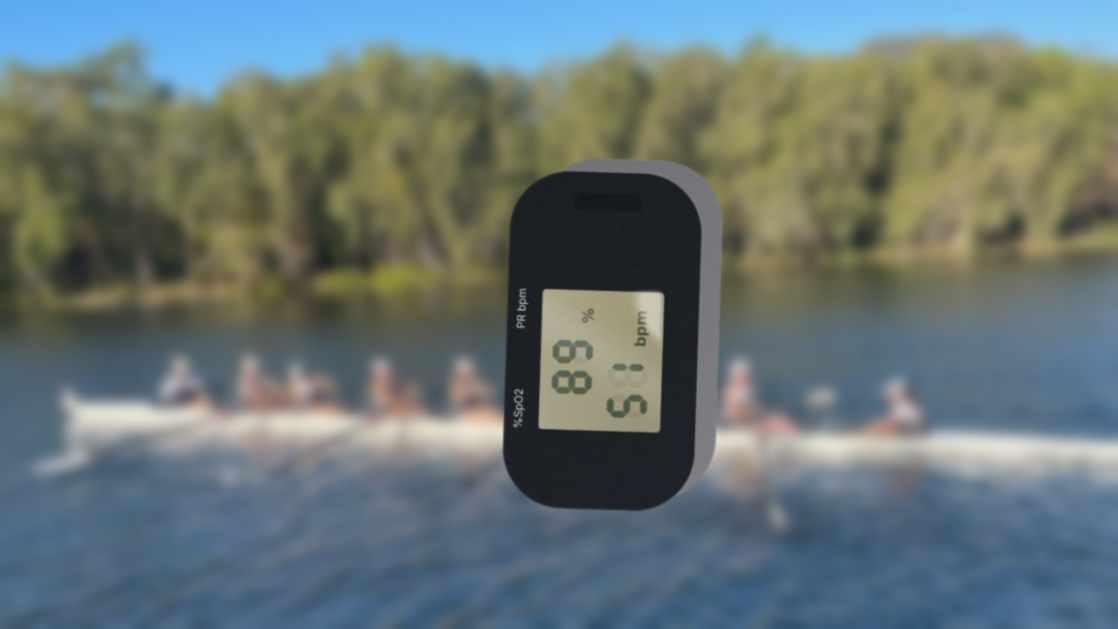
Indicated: 89,%
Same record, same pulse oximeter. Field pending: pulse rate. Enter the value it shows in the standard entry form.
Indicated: 51,bpm
